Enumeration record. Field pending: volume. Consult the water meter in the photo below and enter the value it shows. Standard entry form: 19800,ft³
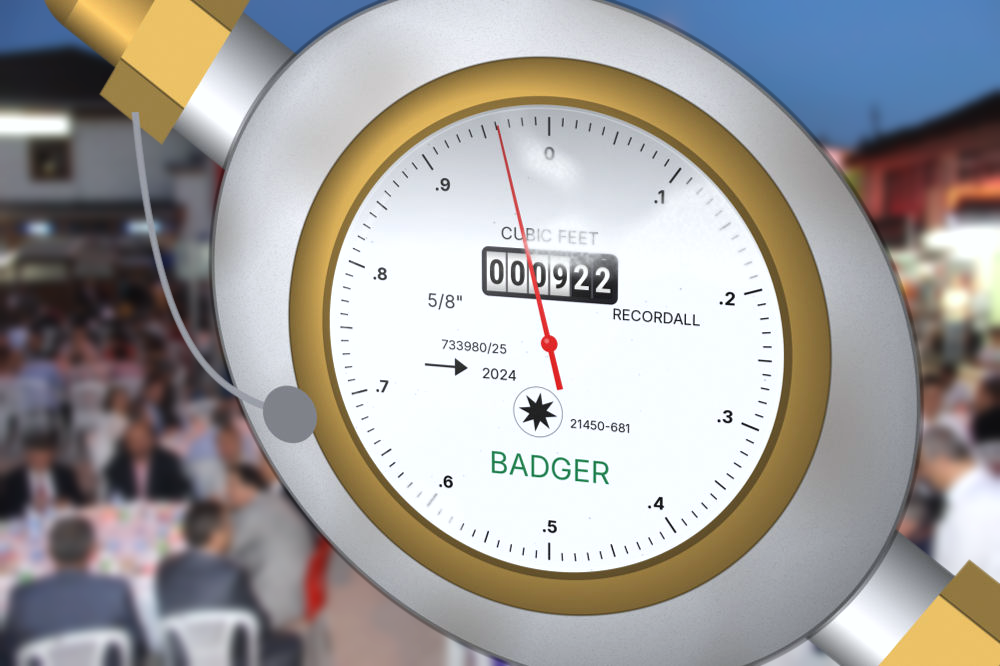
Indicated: 921.96,ft³
